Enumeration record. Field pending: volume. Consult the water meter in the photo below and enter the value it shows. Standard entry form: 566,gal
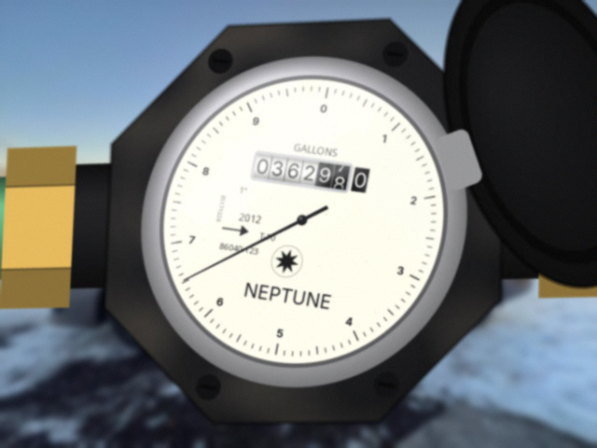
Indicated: 362976.5,gal
